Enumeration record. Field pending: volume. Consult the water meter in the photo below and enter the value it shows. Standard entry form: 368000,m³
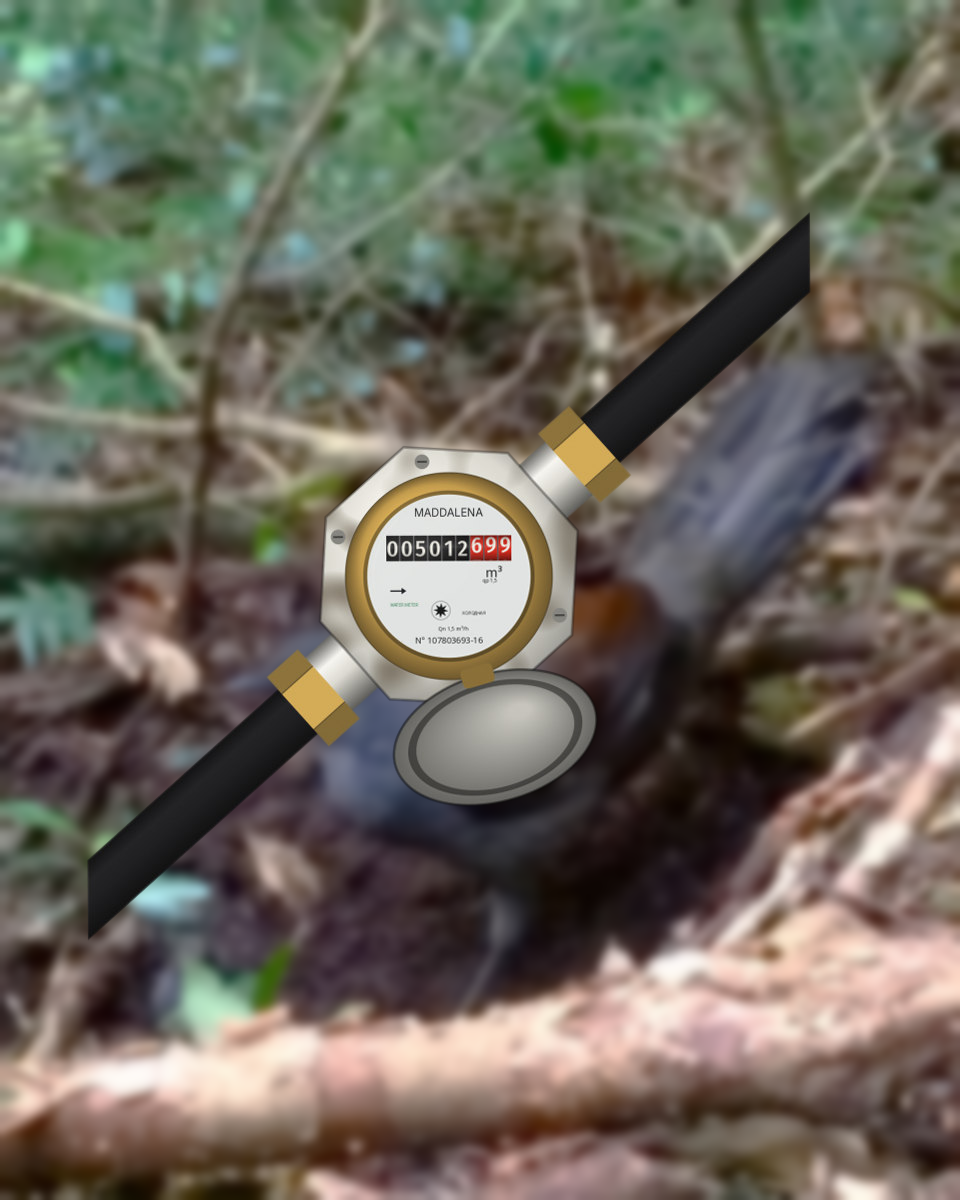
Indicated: 5012.699,m³
